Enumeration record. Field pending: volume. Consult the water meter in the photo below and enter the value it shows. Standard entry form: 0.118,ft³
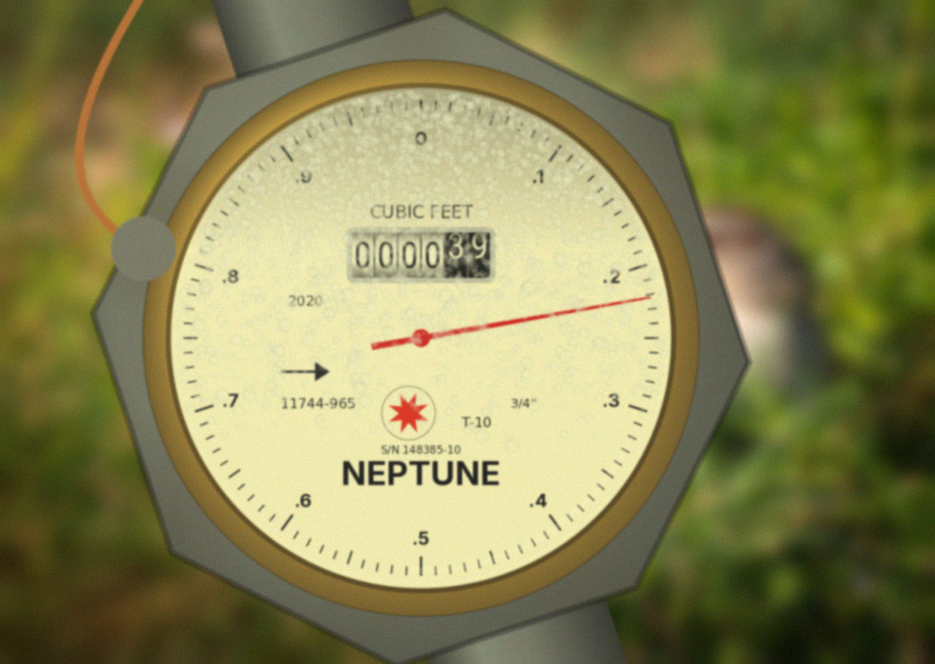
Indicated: 39.22,ft³
